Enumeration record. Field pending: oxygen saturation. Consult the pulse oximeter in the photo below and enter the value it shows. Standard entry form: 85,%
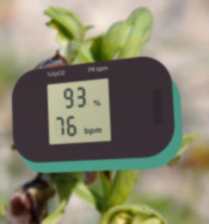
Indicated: 93,%
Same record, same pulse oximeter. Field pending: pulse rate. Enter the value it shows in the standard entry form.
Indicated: 76,bpm
